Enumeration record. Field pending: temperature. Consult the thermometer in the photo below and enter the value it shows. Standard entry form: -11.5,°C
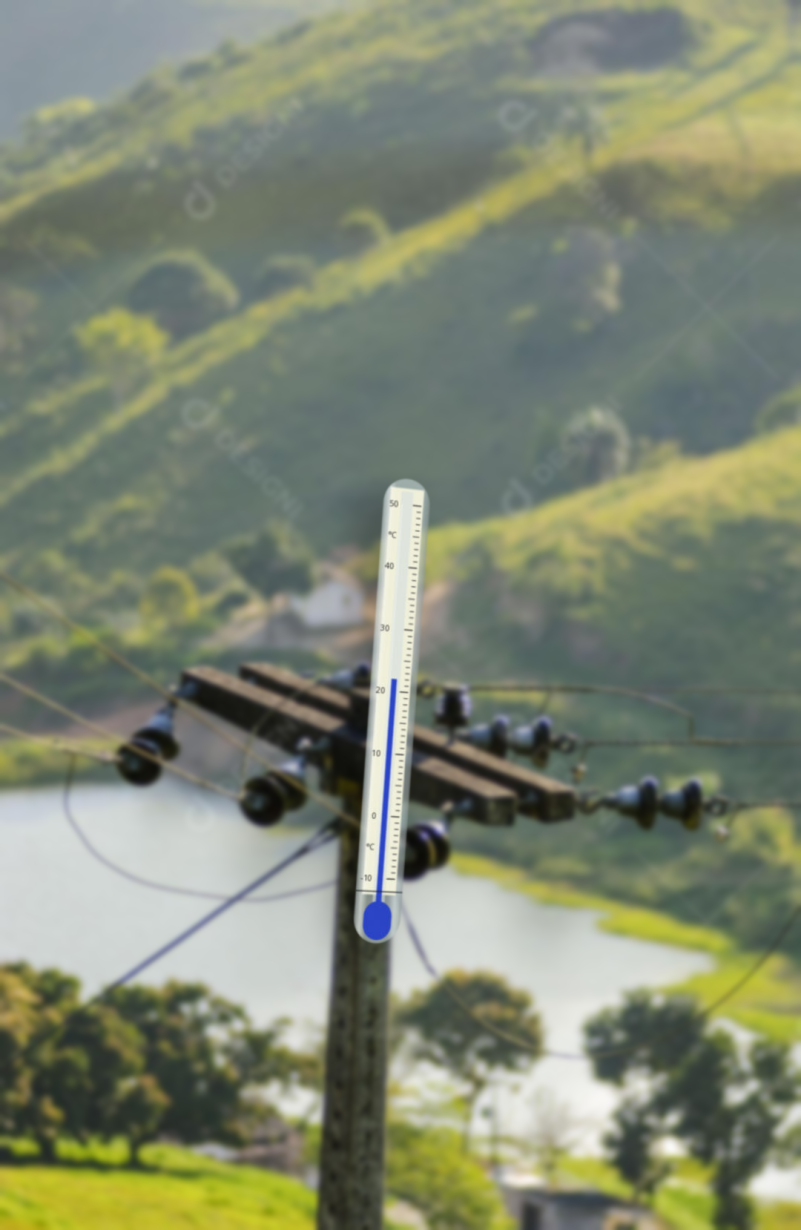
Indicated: 22,°C
